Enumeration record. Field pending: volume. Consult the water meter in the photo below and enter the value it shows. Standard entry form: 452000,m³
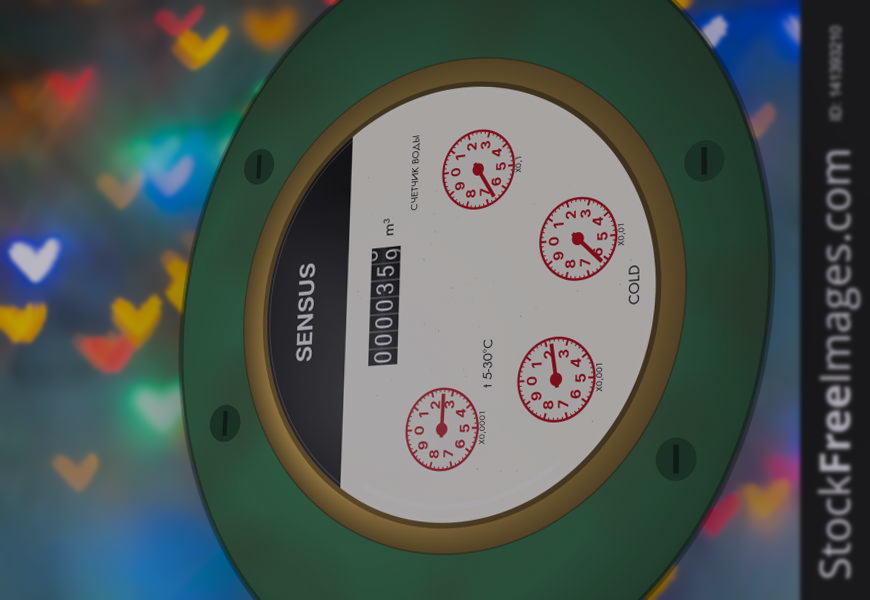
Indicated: 358.6622,m³
